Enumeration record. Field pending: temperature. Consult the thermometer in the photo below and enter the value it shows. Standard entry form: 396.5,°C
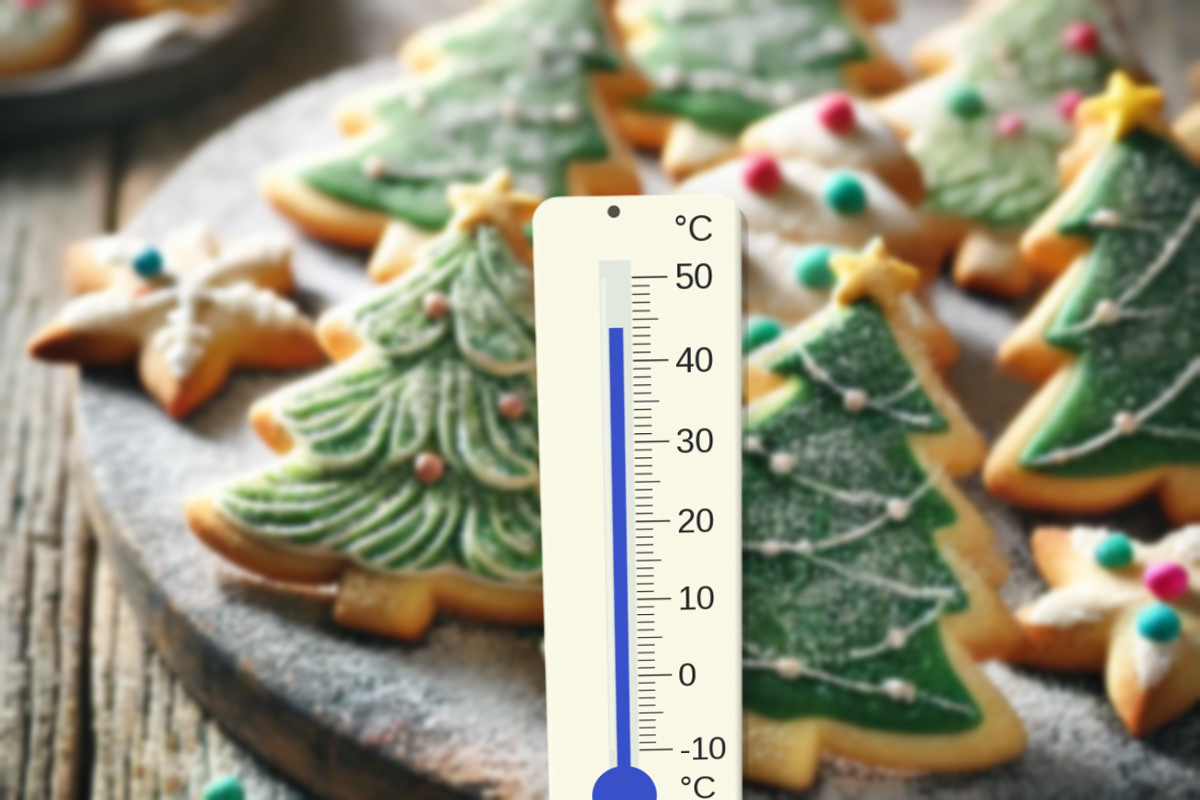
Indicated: 44,°C
